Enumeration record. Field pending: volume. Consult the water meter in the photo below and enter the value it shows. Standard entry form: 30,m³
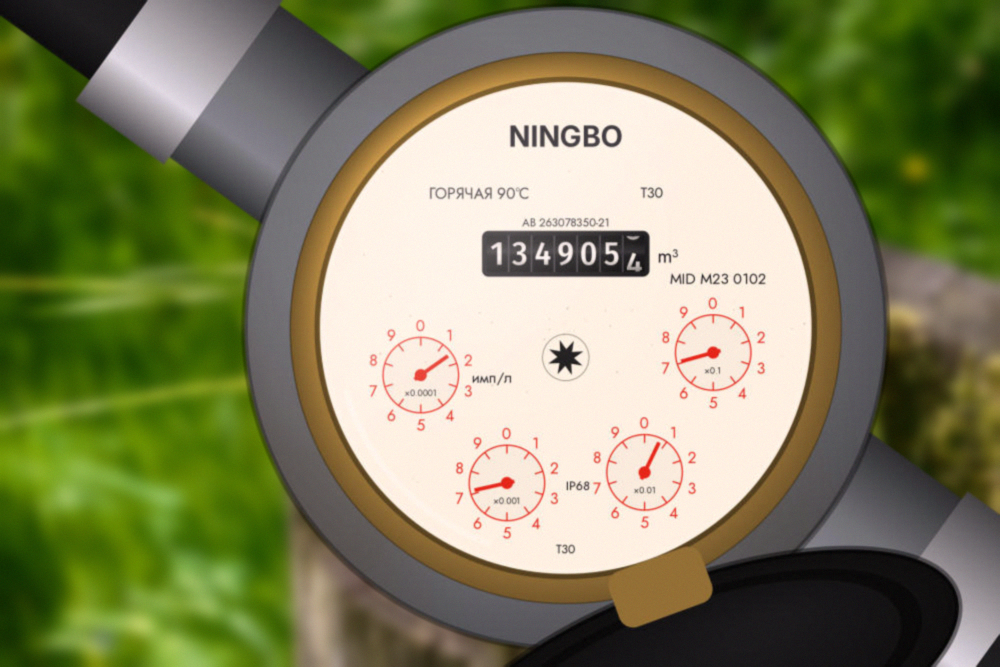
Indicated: 1349053.7071,m³
